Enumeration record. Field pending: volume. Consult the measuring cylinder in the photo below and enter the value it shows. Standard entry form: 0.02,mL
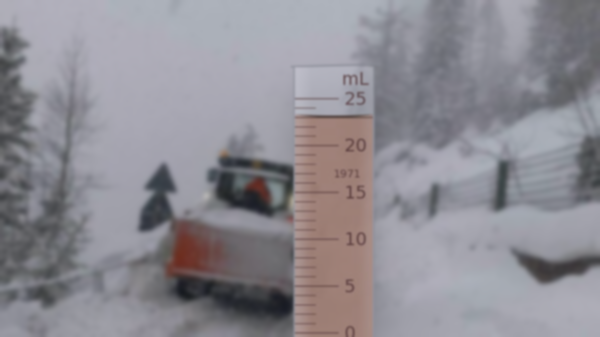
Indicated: 23,mL
